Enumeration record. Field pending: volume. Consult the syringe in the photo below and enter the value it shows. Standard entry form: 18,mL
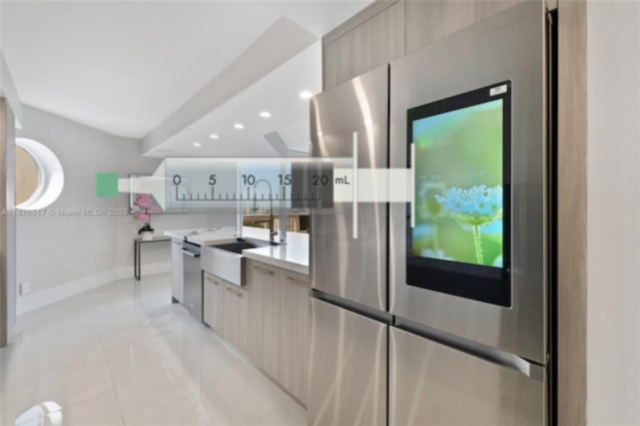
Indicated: 16,mL
